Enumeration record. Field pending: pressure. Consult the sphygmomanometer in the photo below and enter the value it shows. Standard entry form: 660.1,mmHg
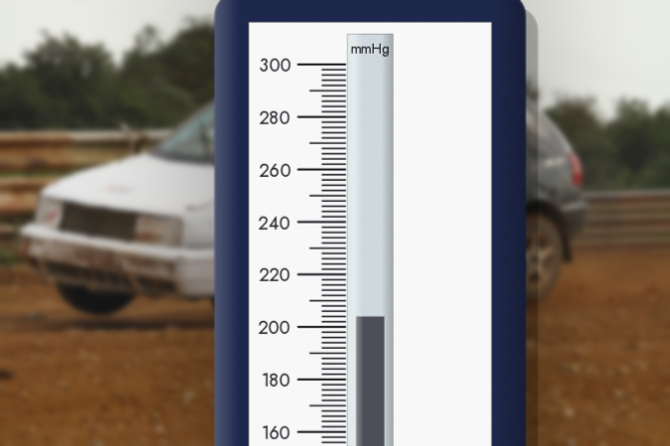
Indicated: 204,mmHg
